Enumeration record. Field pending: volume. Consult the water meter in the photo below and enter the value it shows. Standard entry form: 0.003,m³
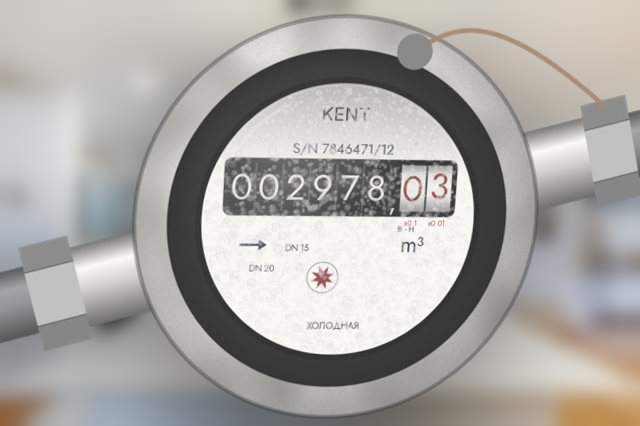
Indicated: 2978.03,m³
